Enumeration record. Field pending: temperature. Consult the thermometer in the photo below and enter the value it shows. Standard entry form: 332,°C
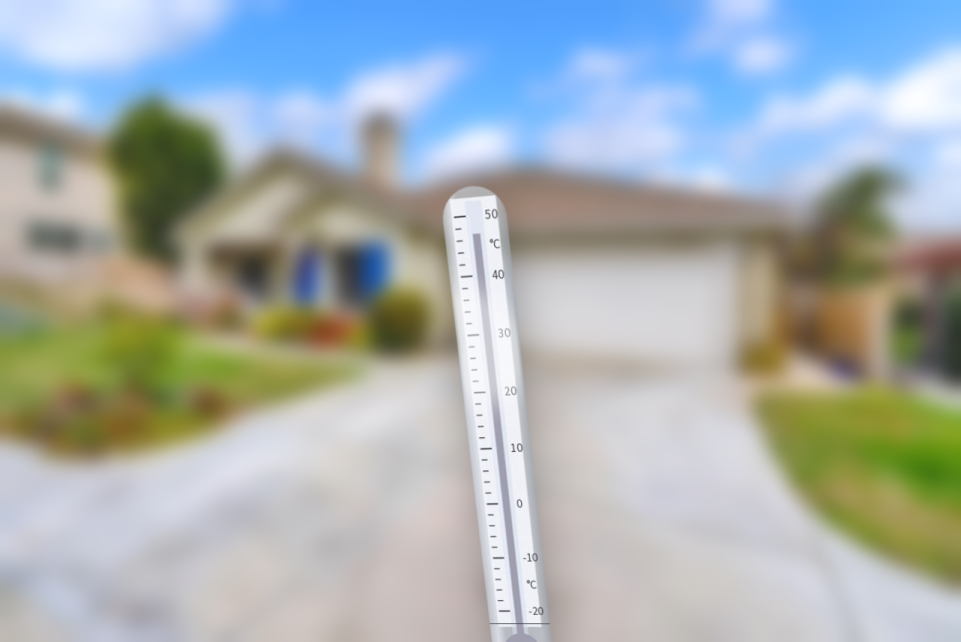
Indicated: 47,°C
